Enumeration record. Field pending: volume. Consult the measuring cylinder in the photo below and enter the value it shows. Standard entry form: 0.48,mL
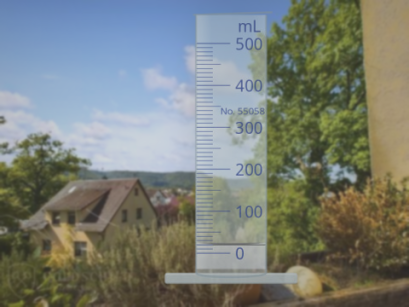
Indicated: 20,mL
